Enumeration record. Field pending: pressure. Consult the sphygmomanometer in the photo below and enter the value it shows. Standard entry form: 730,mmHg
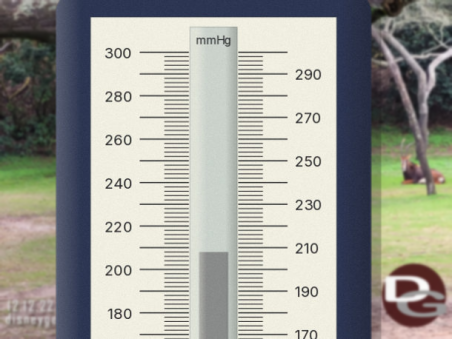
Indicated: 208,mmHg
